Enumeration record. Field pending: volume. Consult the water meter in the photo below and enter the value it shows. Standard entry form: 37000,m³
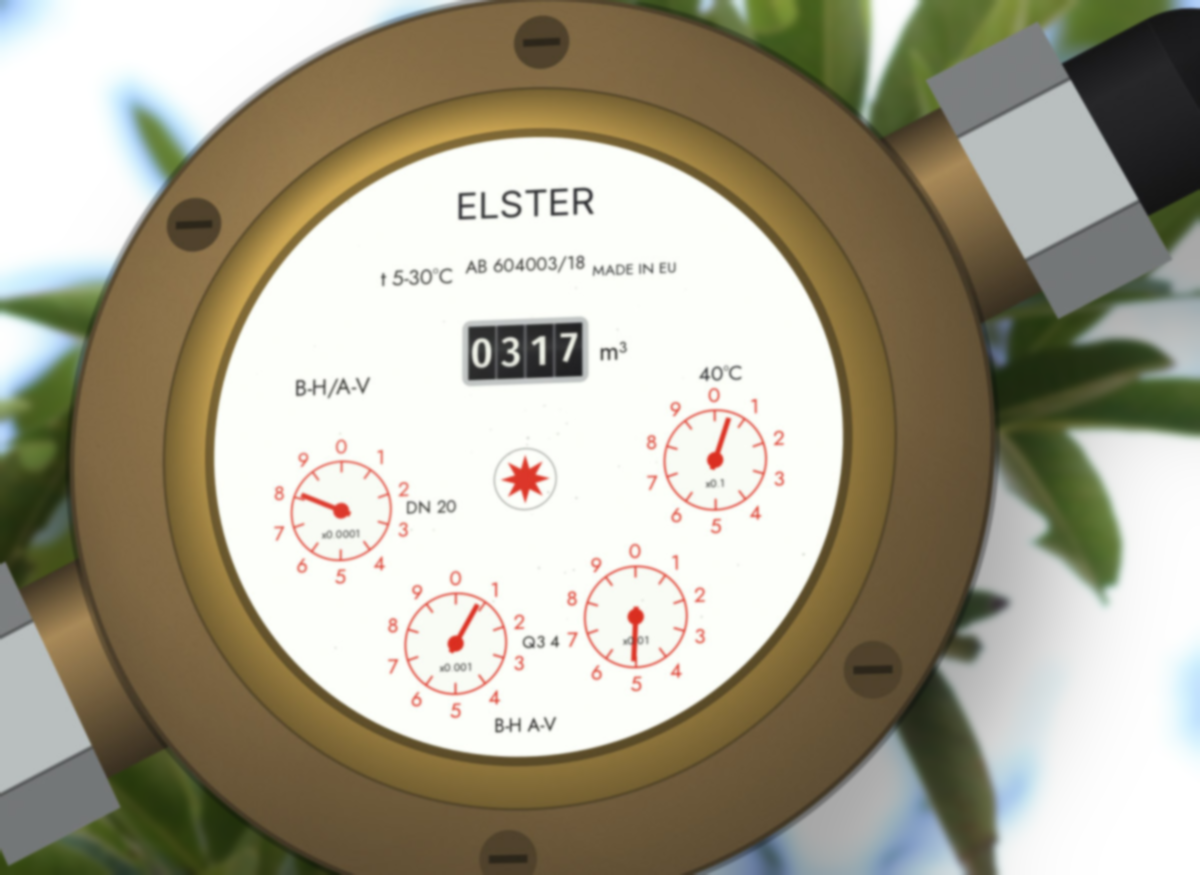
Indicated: 317.0508,m³
